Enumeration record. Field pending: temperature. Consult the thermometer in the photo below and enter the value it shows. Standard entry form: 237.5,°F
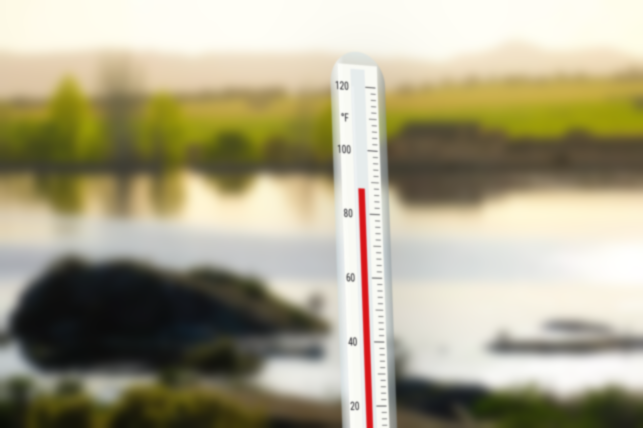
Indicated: 88,°F
